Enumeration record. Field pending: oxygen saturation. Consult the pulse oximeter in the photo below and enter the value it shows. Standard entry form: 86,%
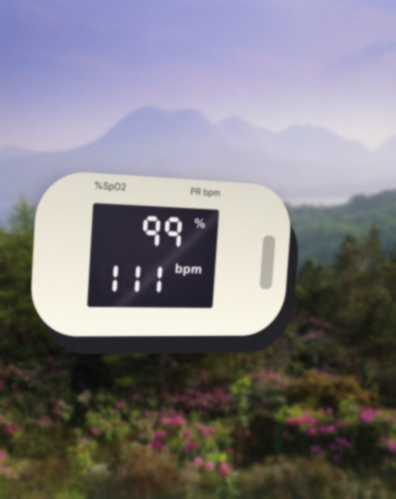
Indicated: 99,%
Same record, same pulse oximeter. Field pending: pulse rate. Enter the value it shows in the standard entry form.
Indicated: 111,bpm
